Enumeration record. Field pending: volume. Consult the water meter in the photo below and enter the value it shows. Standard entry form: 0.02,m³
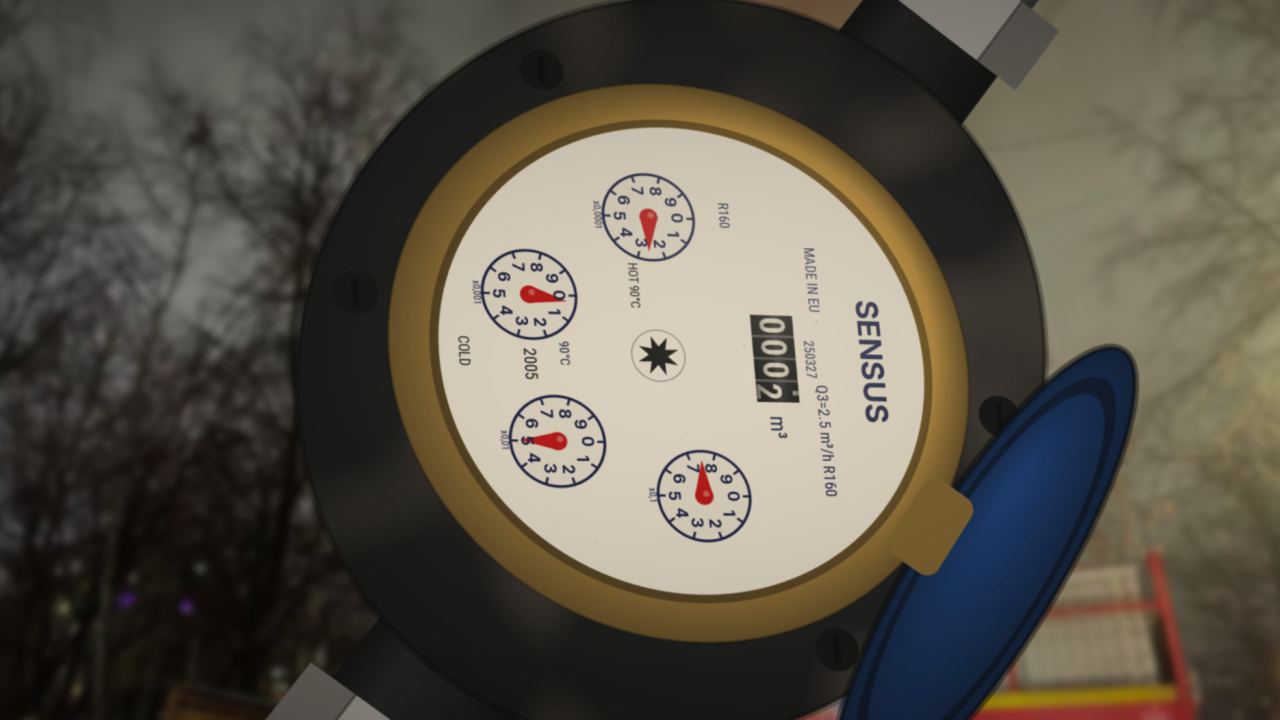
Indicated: 1.7502,m³
